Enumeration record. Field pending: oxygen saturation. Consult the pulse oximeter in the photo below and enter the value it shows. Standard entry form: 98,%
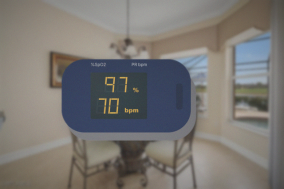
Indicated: 97,%
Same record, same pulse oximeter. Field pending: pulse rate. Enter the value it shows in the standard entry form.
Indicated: 70,bpm
